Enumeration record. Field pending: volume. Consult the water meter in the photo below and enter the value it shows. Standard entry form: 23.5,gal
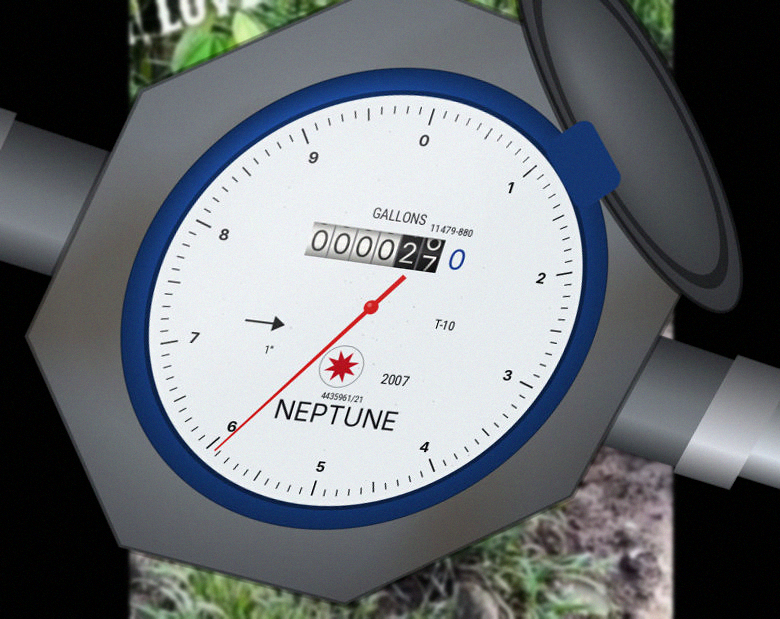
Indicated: 265.9,gal
